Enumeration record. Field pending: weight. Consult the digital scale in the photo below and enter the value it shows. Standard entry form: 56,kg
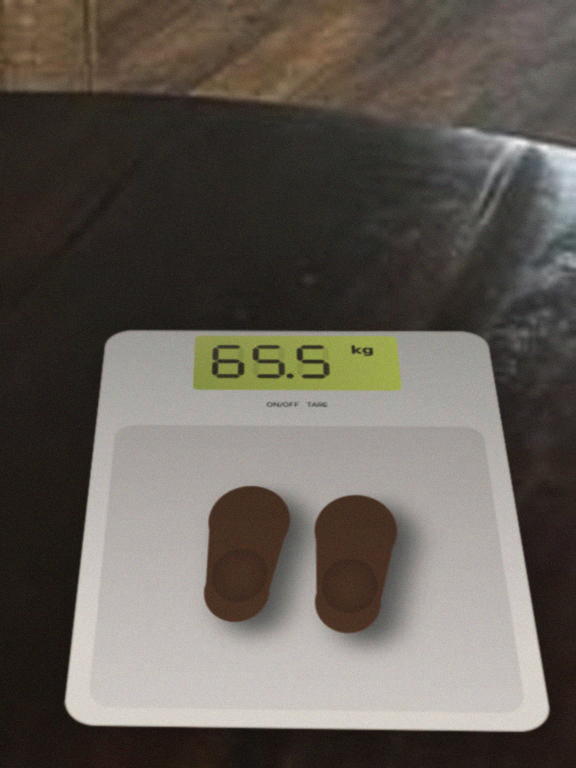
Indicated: 65.5,kg
